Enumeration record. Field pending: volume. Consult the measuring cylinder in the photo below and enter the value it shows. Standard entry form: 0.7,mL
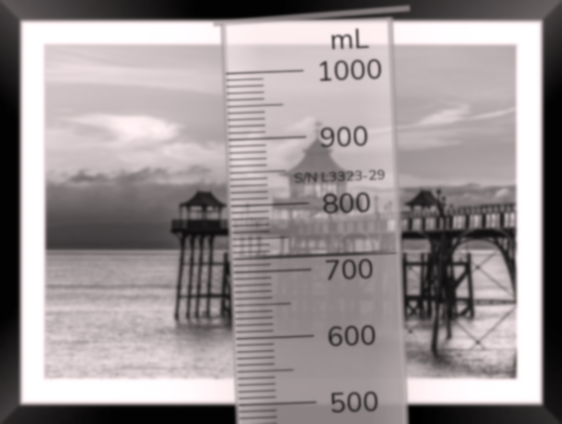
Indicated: 720,mL
